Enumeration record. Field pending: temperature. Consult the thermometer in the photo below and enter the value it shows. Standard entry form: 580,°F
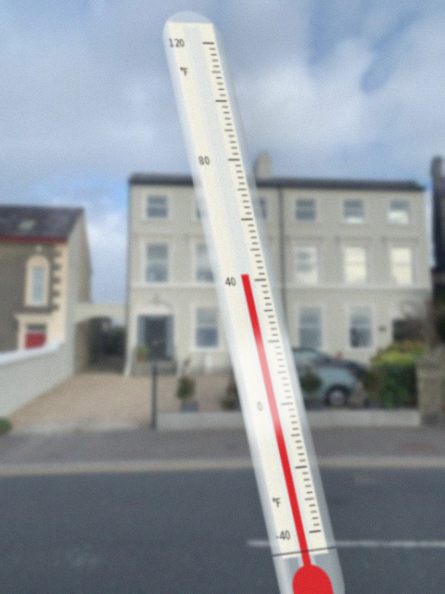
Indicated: 42,°F
